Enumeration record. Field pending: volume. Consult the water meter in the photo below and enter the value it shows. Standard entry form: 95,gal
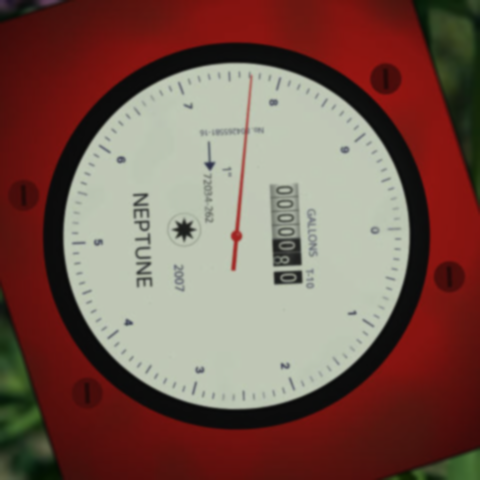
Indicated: 77.7,gal
